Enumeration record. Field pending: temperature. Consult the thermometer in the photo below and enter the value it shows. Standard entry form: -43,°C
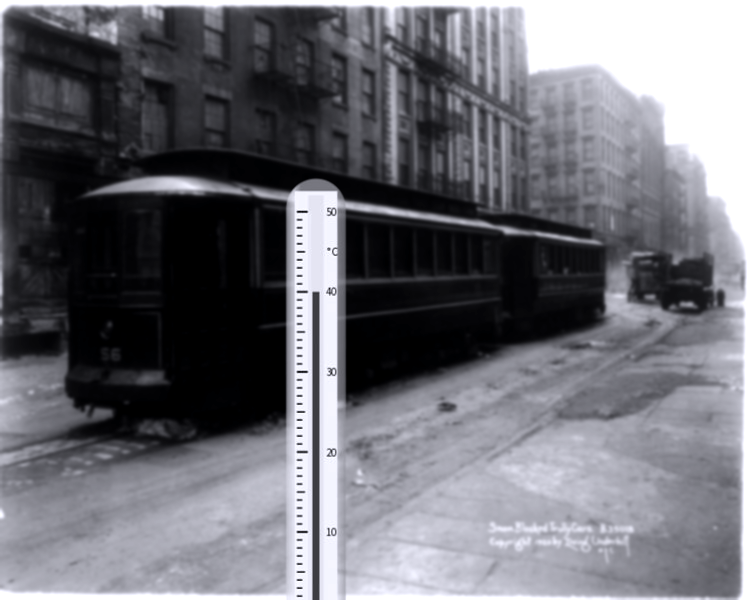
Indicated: 40,°C
